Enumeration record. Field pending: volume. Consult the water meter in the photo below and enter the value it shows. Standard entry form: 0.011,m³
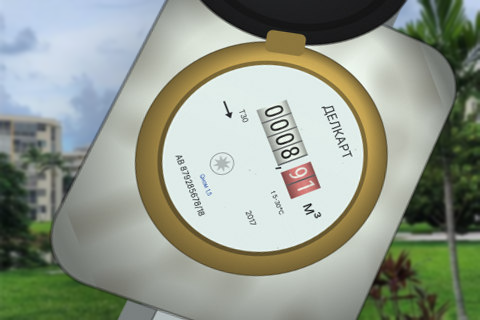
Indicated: 8.91,m³
